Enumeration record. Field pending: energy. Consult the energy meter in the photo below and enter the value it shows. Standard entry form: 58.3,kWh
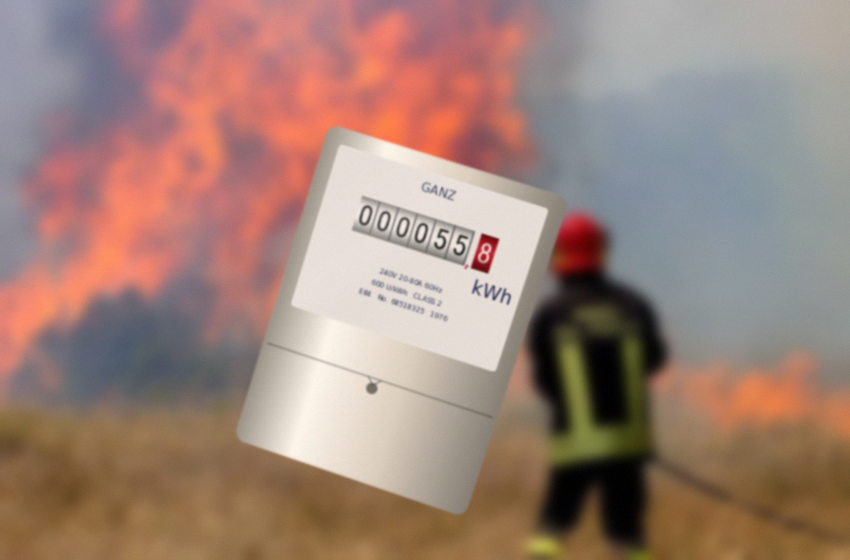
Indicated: 55.8,kWh
